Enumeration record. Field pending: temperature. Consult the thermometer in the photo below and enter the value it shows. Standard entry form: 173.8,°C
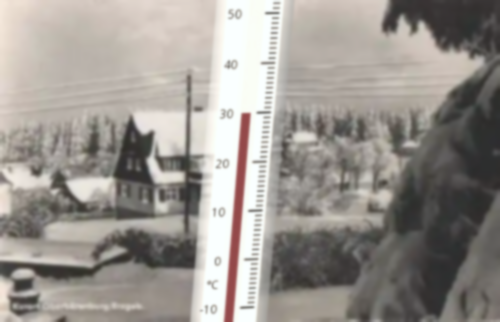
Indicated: 30,°C
